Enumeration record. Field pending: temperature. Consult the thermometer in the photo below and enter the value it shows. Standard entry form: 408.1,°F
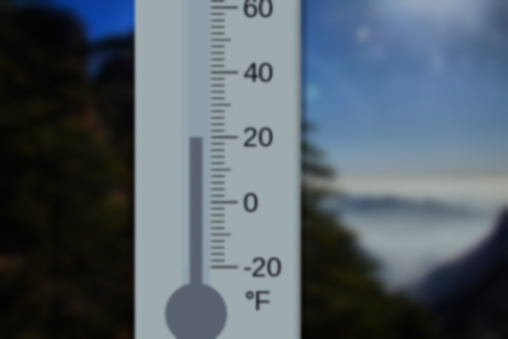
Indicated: 20,°F
